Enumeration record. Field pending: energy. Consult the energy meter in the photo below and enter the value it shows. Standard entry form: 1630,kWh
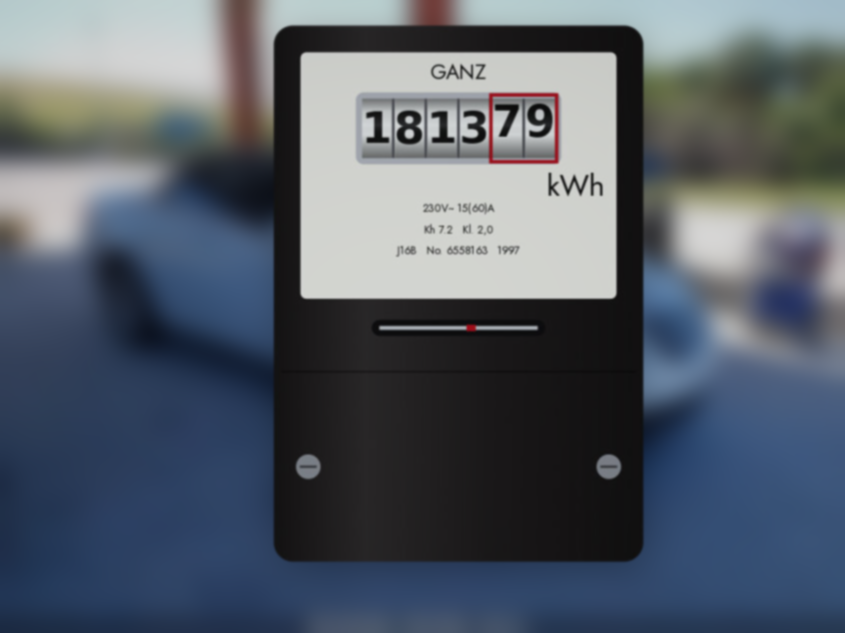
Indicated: 1813.79,kWh
